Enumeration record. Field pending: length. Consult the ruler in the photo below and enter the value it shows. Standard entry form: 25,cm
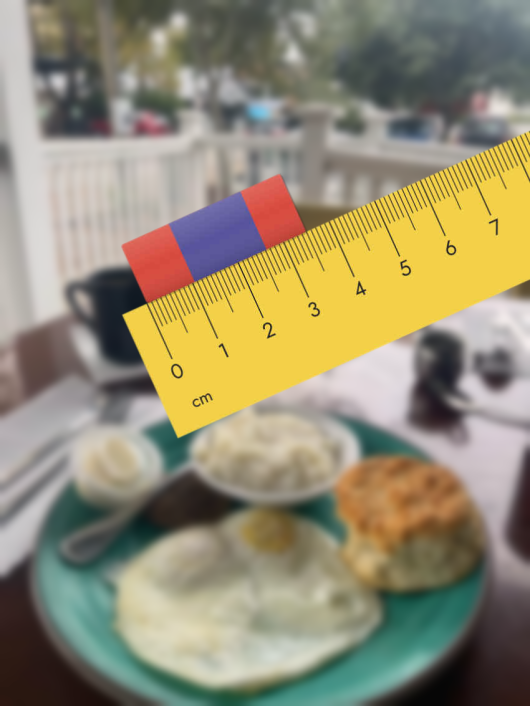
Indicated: 3.5,cm
